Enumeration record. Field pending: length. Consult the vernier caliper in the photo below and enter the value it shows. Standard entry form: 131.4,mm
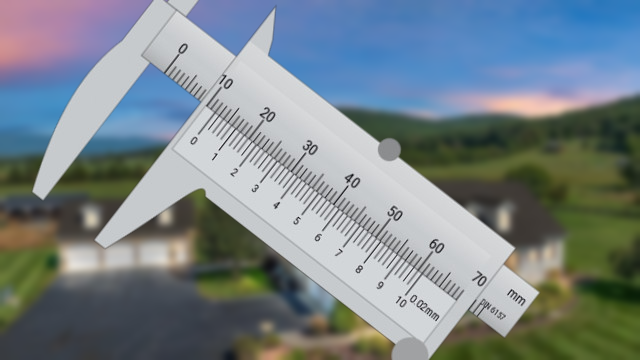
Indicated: 12.0,mm
